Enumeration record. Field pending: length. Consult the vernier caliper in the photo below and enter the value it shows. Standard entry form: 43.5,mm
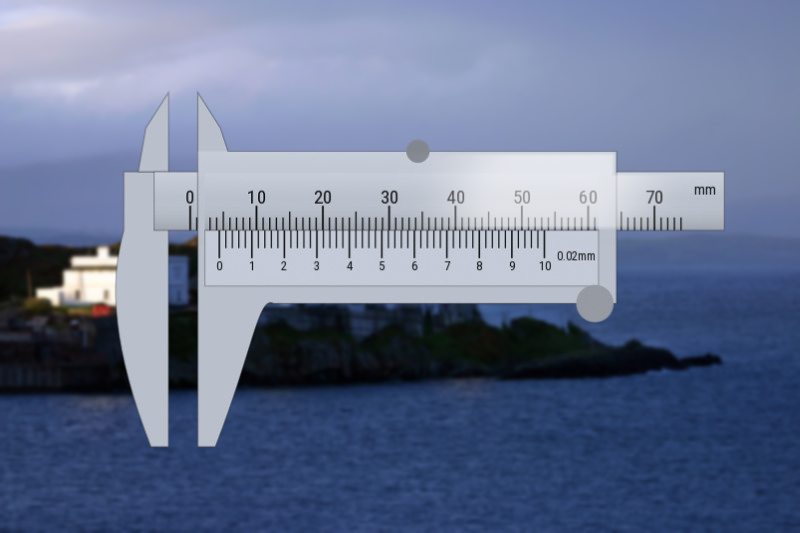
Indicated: 4.4,mm
